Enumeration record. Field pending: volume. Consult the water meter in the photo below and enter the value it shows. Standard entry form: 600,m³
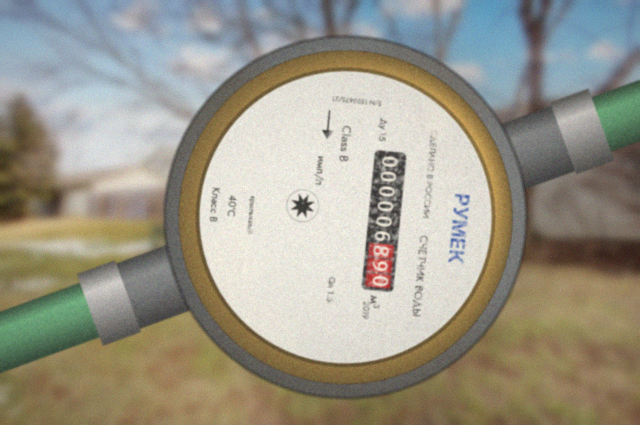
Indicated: 6.890,m³
